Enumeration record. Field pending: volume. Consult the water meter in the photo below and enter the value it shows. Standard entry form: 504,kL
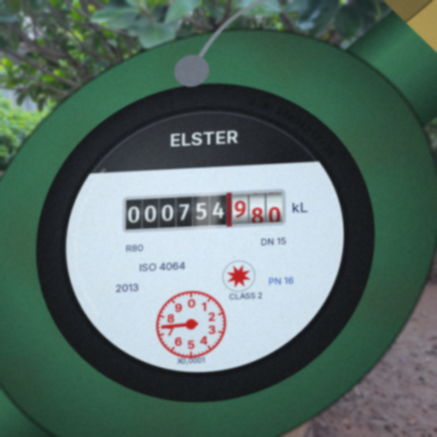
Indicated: 754.9797,kL
